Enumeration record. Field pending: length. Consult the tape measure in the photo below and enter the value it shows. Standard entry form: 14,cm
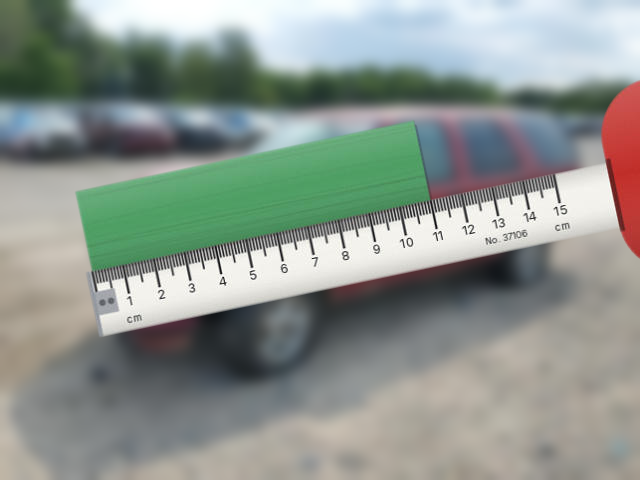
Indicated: 11,cm
